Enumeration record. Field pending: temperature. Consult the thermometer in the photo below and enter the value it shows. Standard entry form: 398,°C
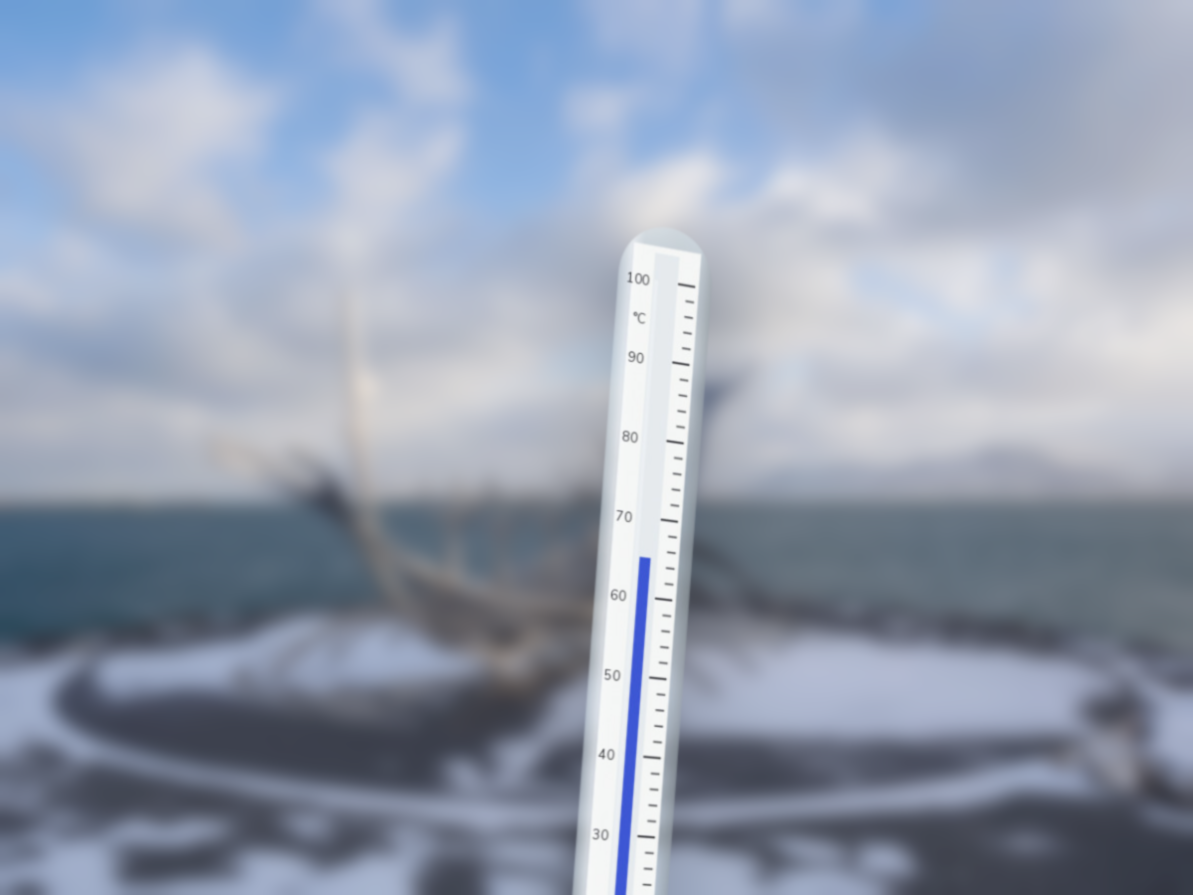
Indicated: 65,°C
